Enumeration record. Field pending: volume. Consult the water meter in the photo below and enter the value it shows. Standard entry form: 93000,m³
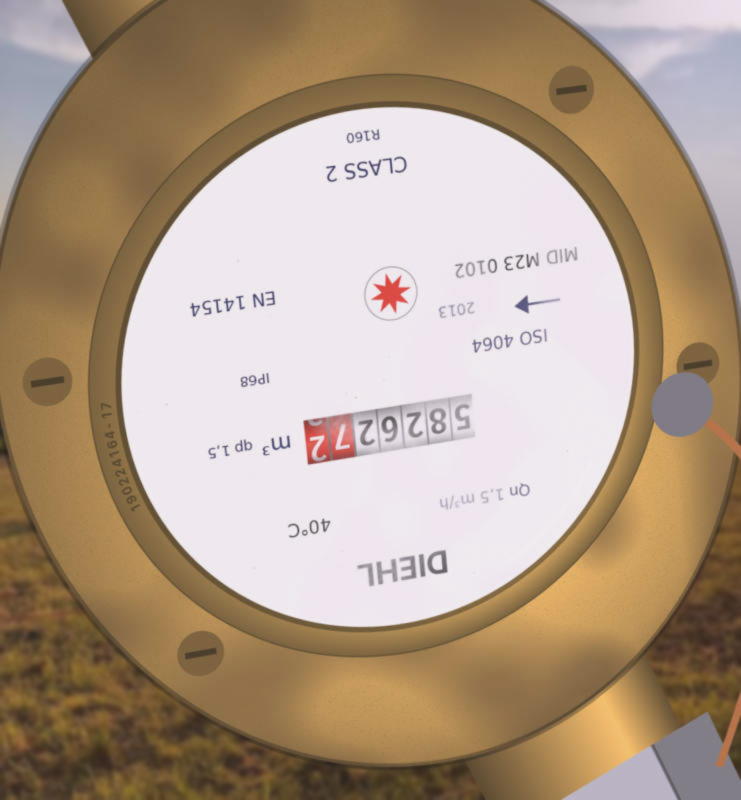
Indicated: 58262.72,m³
